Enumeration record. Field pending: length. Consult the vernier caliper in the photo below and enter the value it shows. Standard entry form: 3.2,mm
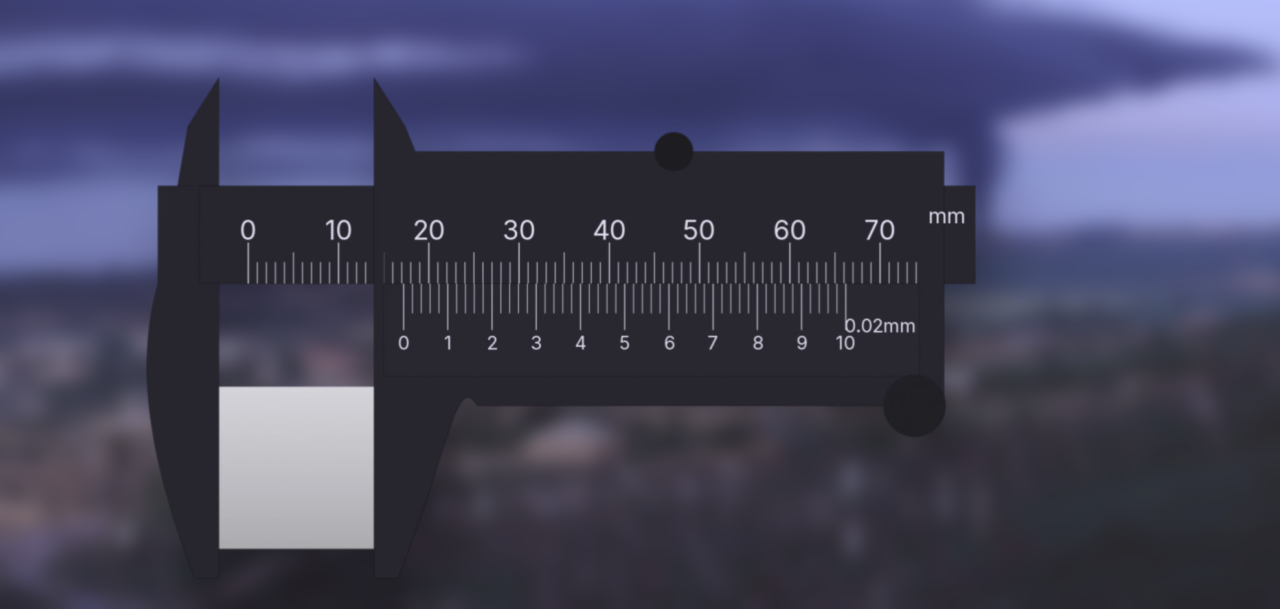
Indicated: 17.2,mm
